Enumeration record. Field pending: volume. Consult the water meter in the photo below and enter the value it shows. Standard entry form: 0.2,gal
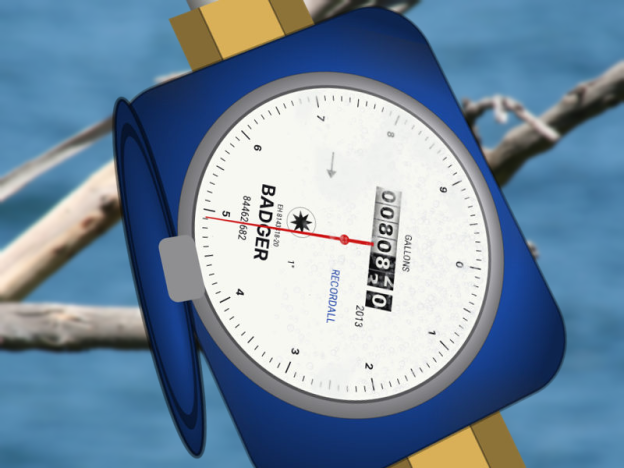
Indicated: 80824.9,gal
